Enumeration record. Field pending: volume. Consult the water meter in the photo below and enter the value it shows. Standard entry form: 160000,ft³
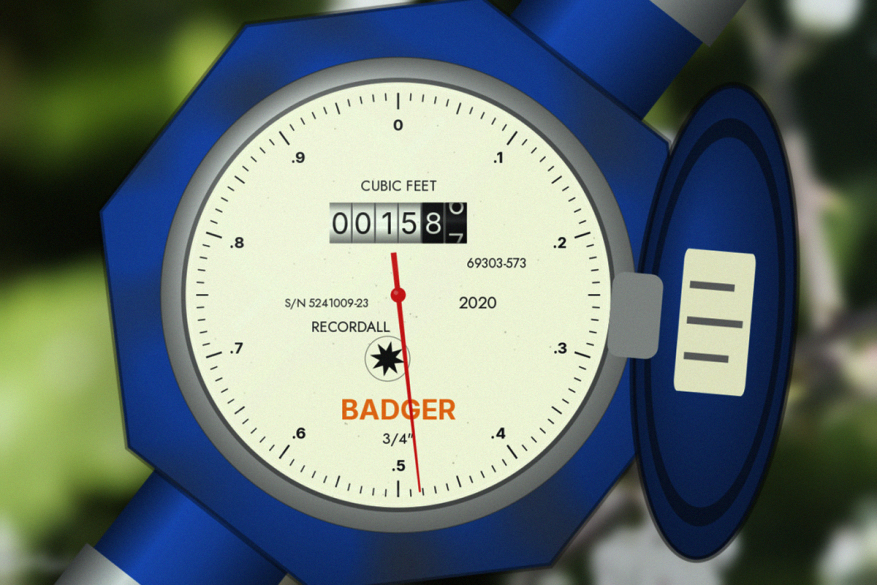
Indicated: 1586.48,ft³
